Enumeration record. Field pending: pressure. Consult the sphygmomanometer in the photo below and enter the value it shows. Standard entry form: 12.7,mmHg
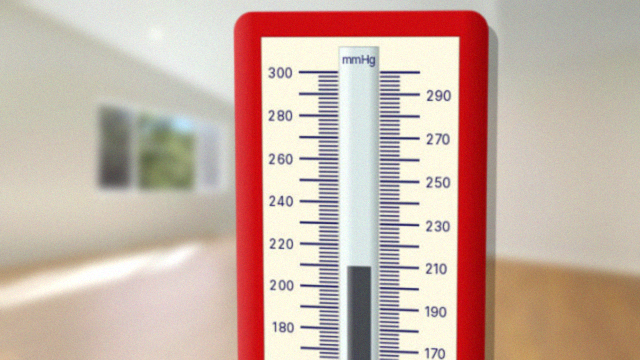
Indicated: 210,mmHg
